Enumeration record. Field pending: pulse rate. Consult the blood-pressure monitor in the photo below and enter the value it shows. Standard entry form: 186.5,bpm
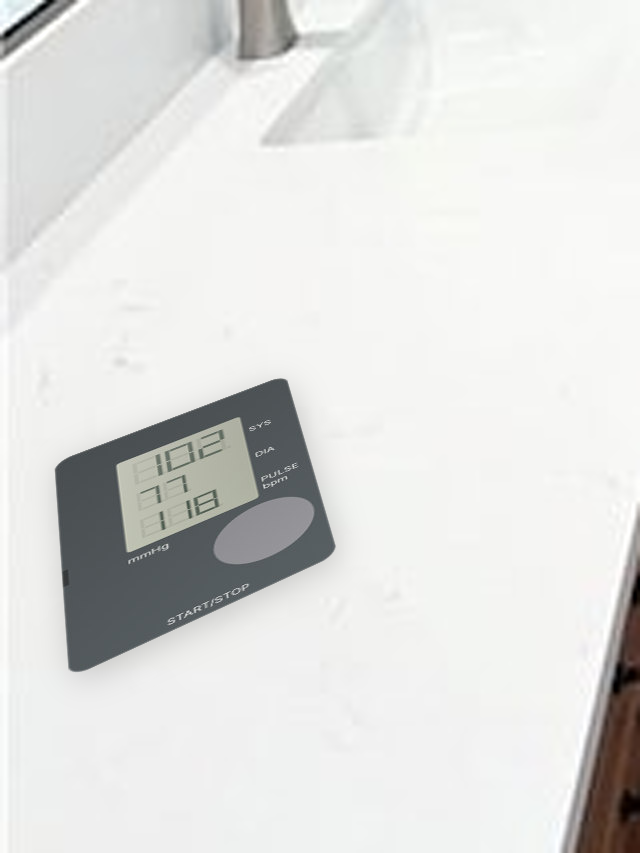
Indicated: 118,bpm
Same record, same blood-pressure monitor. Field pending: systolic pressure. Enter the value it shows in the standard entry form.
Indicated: 102,mmHg
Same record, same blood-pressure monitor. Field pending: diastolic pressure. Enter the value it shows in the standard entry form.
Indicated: 77,mmHg
